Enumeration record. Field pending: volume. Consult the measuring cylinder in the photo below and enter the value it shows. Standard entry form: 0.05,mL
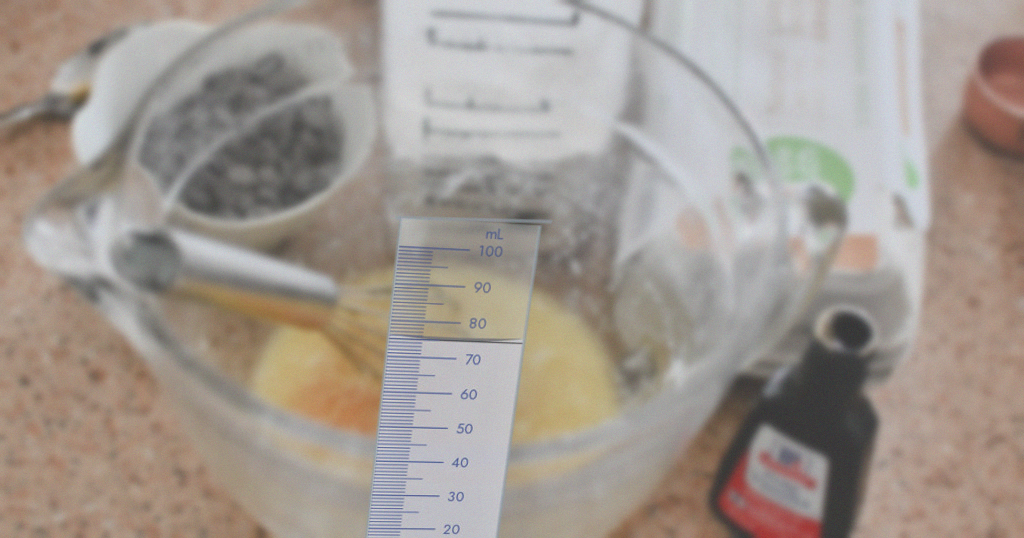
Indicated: 75,mL
